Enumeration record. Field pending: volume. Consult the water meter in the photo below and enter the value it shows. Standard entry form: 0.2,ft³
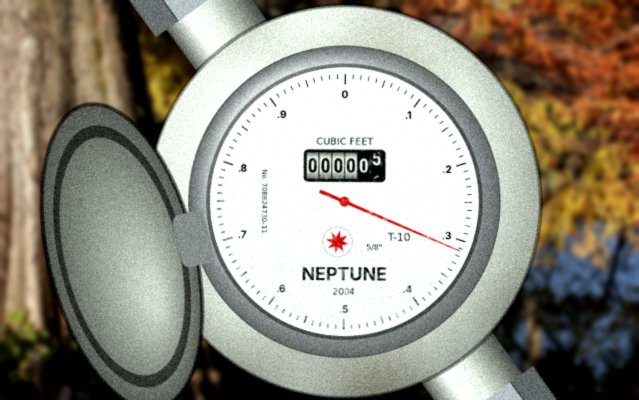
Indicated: 5.31,ft³
